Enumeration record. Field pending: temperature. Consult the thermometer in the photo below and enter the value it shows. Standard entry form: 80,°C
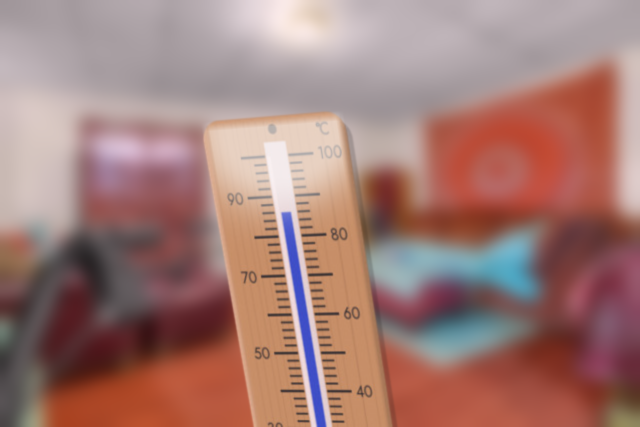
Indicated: 86,°C
